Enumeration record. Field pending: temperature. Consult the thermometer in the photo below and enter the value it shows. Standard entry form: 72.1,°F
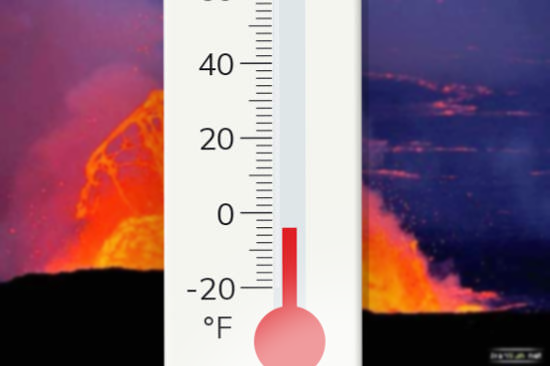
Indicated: -4,°F
